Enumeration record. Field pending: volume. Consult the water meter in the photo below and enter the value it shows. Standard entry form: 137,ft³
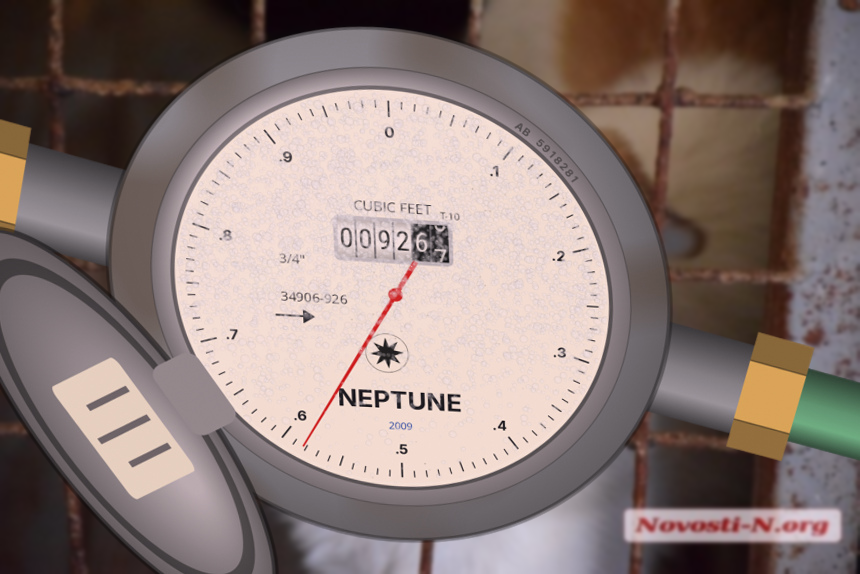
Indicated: 9266.58,ft³
